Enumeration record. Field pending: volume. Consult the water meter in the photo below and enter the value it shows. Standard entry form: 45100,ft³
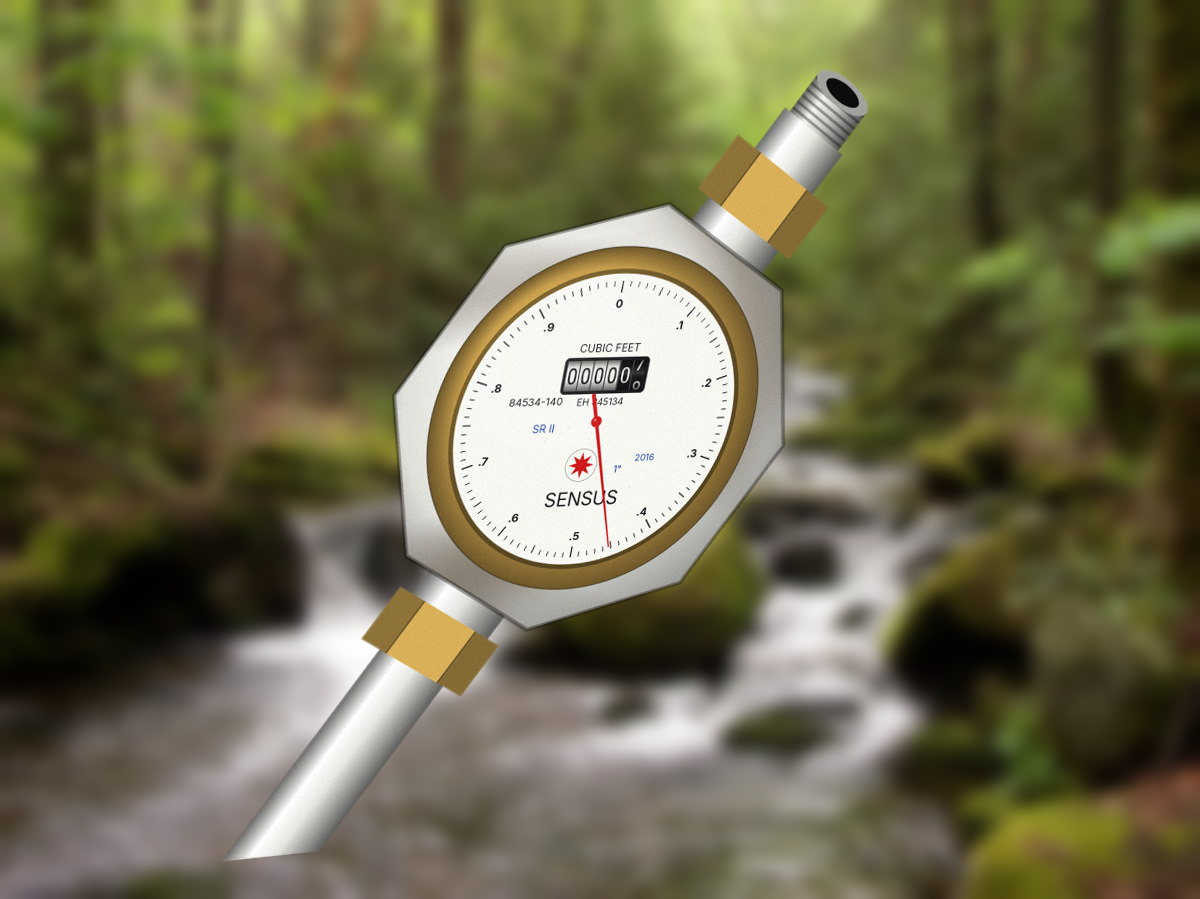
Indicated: 7.45,ft³
